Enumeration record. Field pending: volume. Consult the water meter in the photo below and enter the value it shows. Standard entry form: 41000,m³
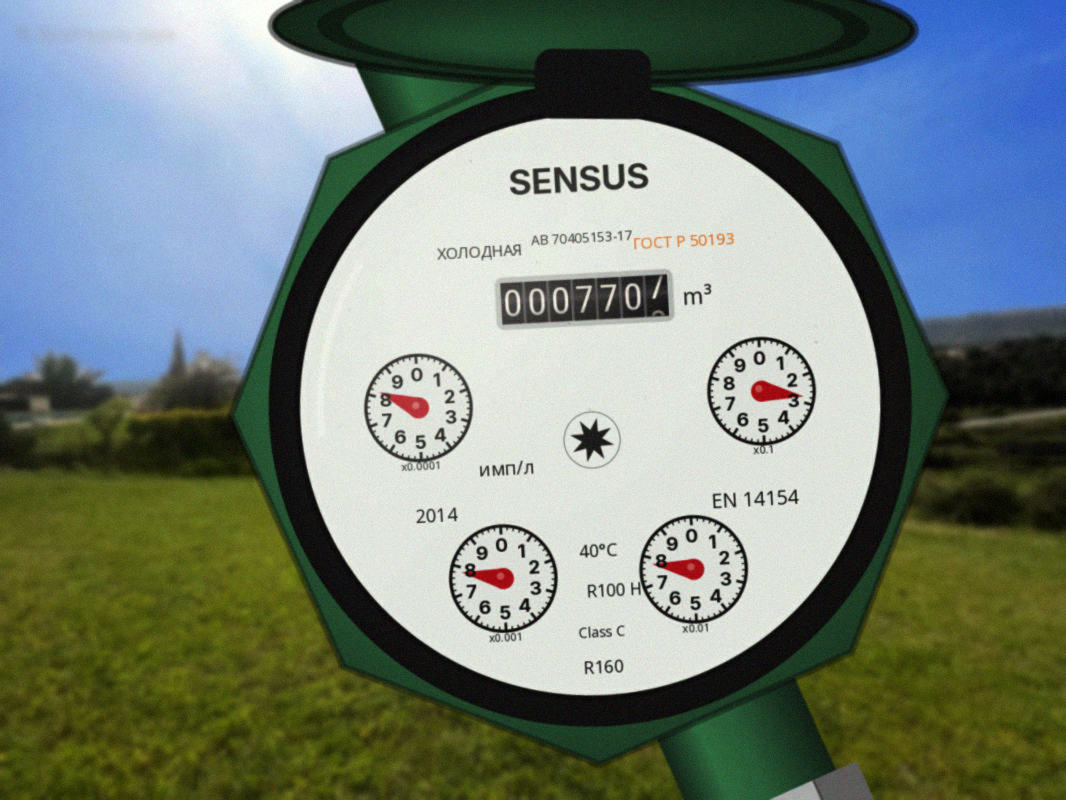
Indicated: 7707.2778,m³
